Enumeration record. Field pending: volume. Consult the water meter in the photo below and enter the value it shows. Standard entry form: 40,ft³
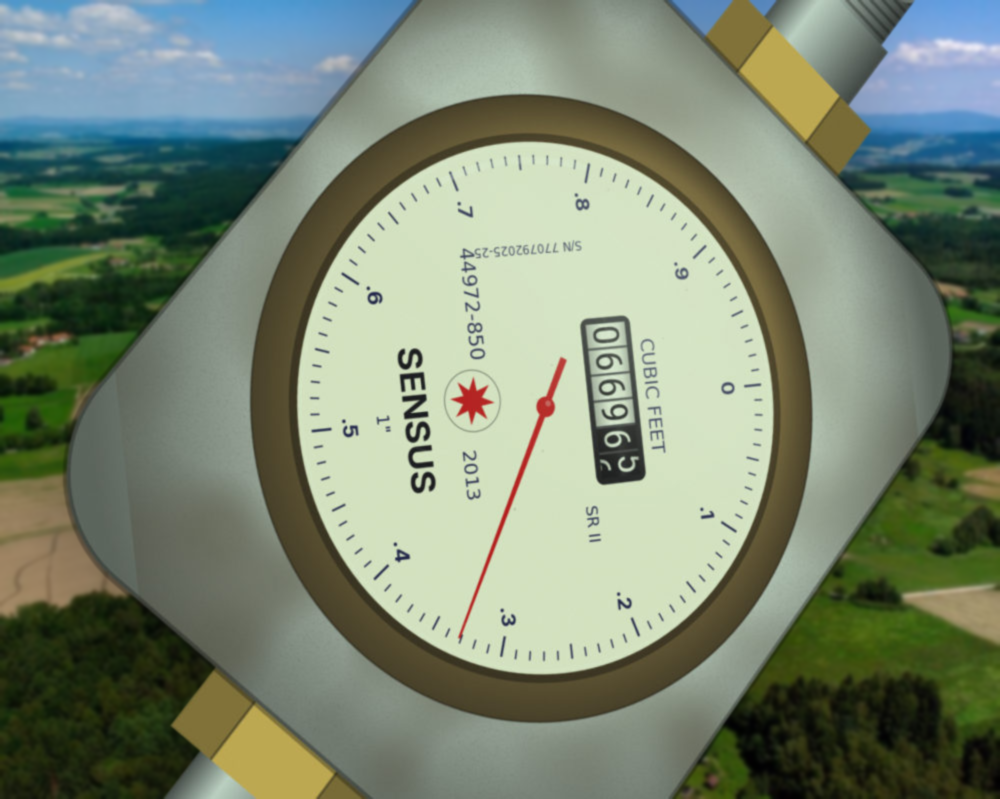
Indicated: 66965.33,ft³
